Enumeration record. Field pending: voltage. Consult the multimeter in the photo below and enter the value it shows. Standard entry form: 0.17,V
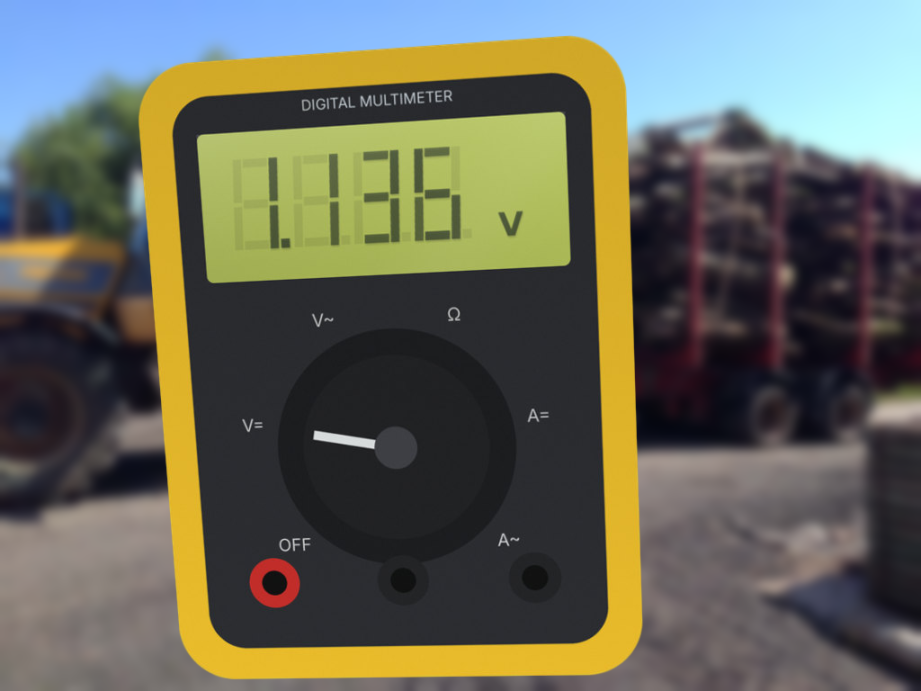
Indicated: 1.136,V
